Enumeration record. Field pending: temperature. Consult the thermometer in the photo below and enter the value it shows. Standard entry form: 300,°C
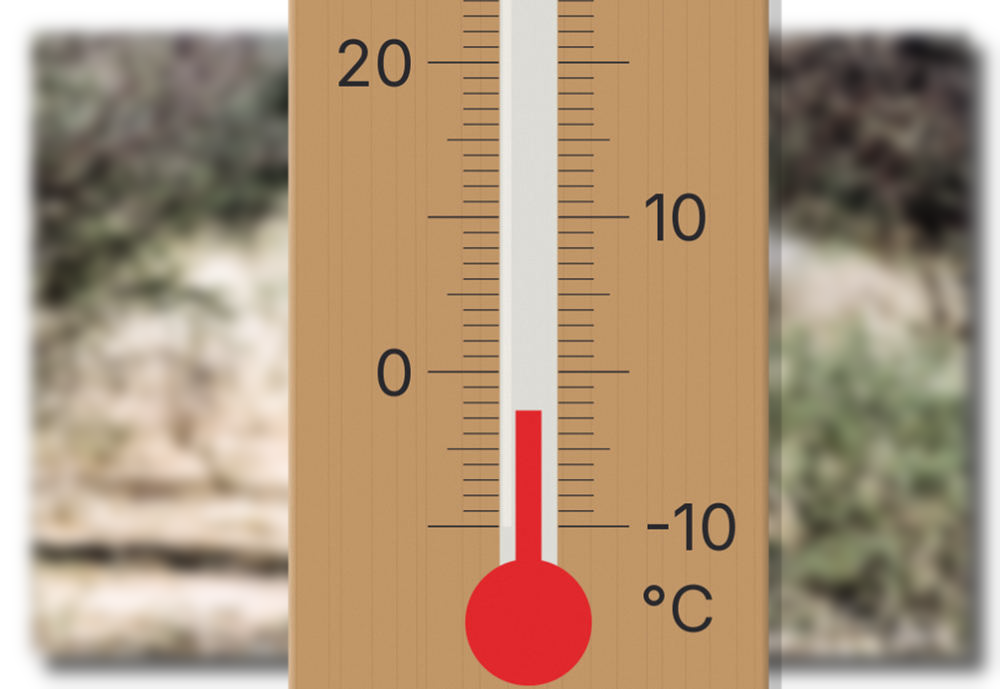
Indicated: -2.5,°C
